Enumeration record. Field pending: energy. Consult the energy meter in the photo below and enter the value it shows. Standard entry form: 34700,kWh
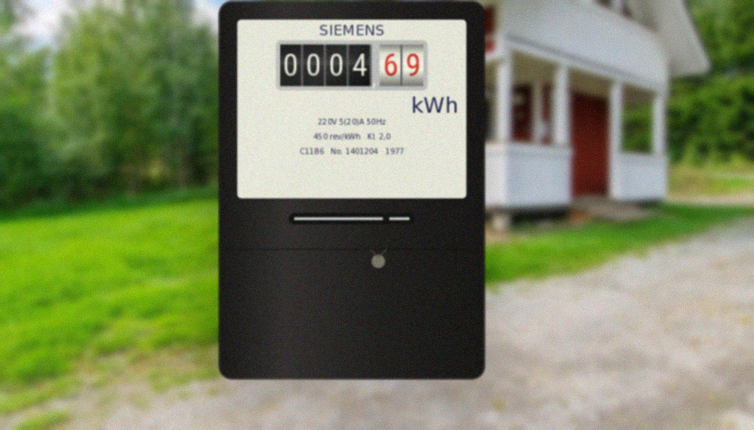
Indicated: 4.69,kWh
